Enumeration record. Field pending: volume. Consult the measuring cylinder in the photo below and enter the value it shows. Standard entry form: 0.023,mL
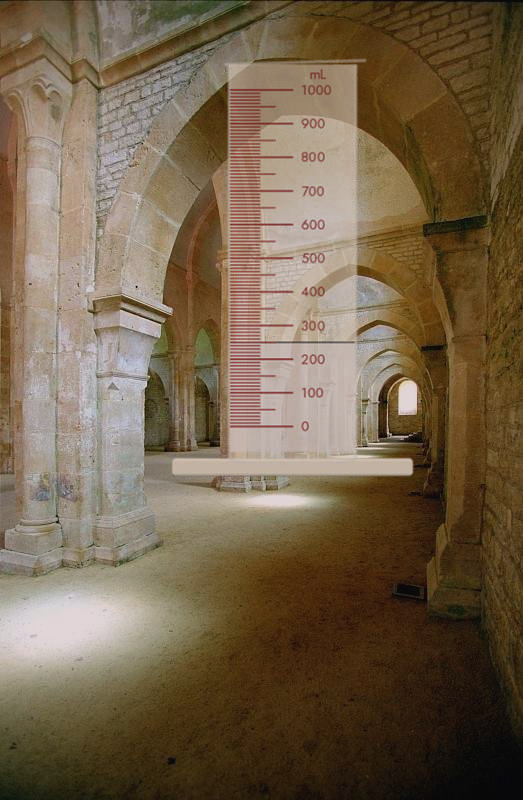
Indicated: 250,mL
